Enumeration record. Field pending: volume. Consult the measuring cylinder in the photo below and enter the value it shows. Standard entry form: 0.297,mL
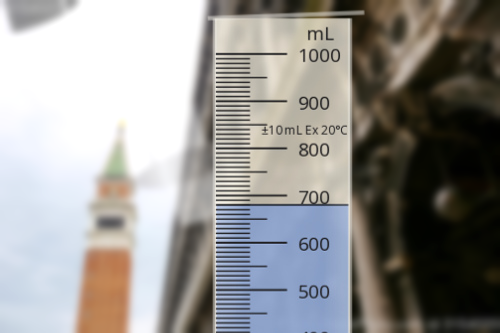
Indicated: 680,mL
